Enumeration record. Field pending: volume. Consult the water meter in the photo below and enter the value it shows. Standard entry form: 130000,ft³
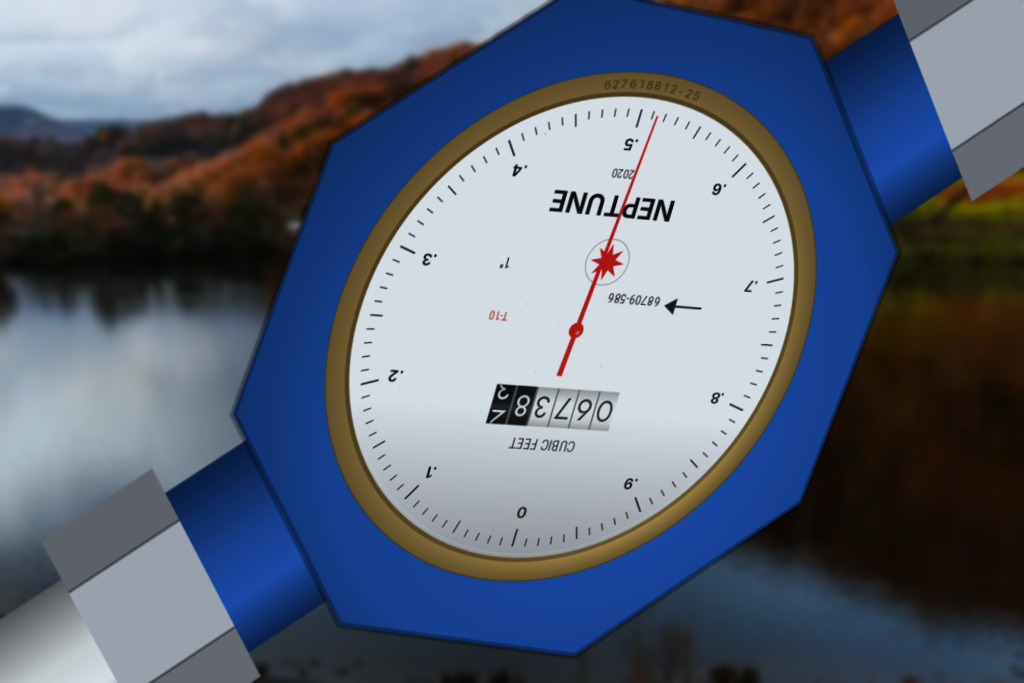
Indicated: 67382.51,ft³
